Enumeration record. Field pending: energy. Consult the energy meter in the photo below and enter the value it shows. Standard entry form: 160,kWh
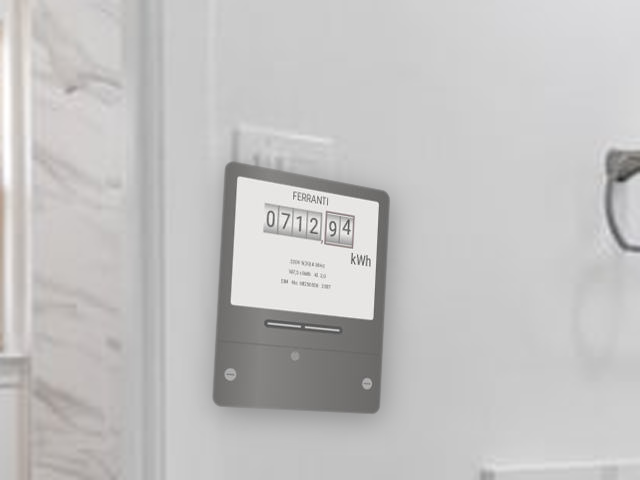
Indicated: 712.94,kWh
